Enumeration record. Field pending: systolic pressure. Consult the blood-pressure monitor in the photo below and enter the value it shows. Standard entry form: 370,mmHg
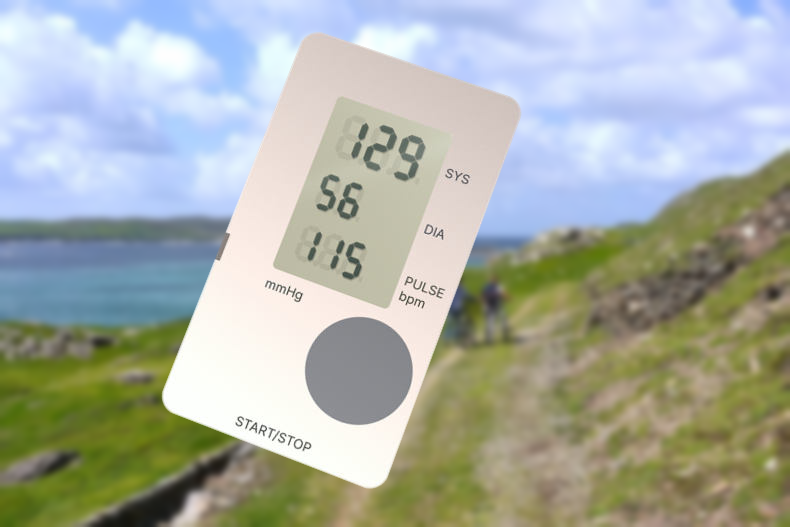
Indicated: 129,mmHg
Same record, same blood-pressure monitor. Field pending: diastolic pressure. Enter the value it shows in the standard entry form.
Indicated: 56,mmHg
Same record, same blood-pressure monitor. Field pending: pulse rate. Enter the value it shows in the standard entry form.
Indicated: 115,bpm
